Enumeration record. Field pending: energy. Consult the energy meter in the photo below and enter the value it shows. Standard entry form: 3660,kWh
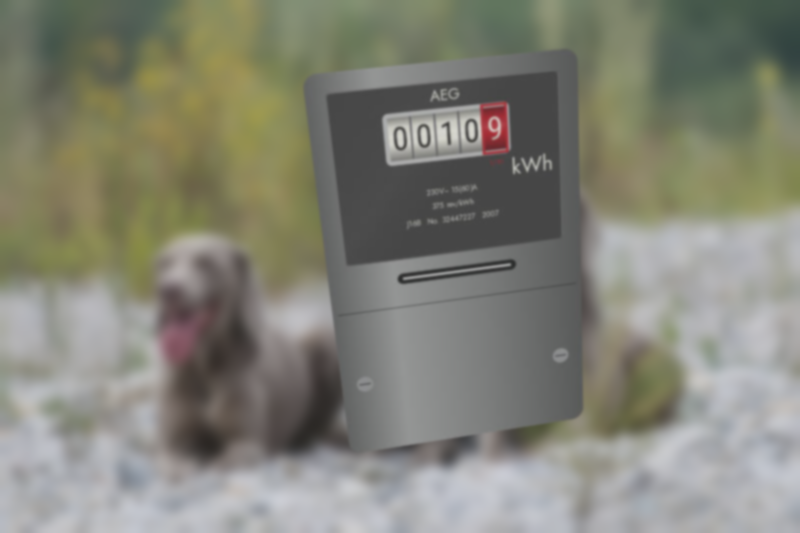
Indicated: 10.9,kWh
